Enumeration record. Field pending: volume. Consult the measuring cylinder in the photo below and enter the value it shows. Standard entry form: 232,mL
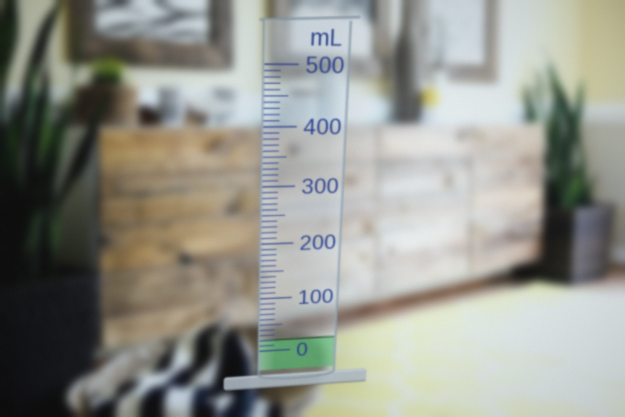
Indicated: 20,mL
